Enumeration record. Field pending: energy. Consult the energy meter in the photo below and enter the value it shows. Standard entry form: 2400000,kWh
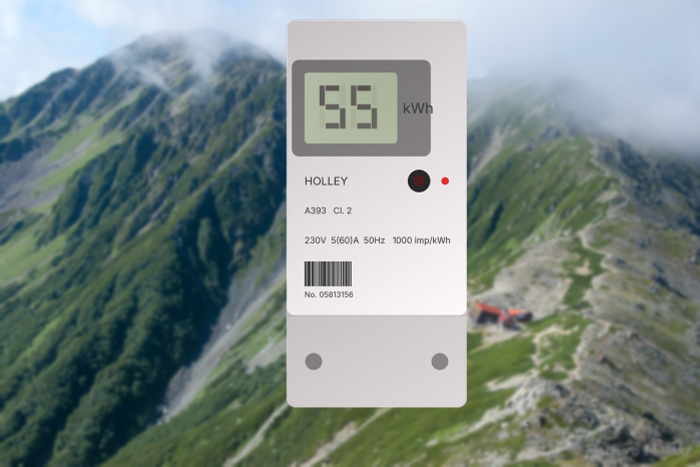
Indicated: 55,kWh
